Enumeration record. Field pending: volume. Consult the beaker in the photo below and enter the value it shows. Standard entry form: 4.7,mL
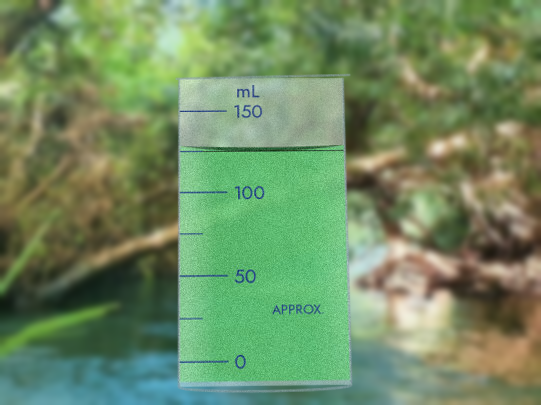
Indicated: 125,mL
